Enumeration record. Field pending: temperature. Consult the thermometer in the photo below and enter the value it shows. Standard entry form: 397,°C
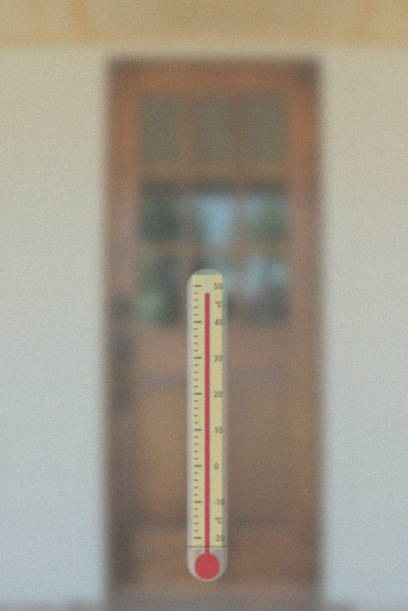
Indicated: 48,°C
